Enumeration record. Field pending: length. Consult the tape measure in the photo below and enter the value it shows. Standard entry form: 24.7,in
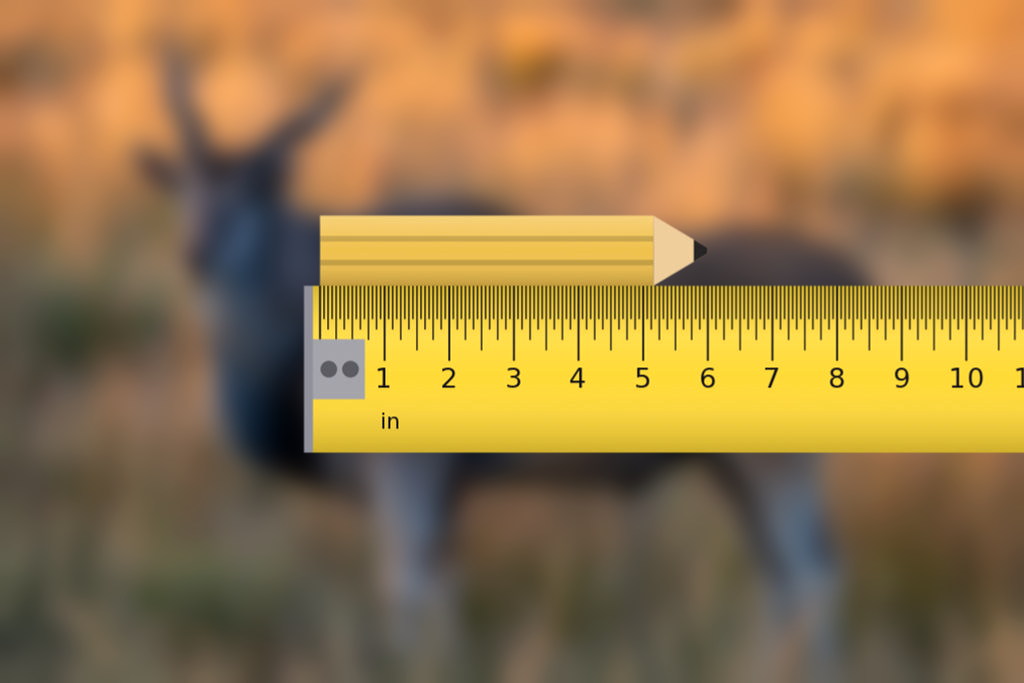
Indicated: 6,in
